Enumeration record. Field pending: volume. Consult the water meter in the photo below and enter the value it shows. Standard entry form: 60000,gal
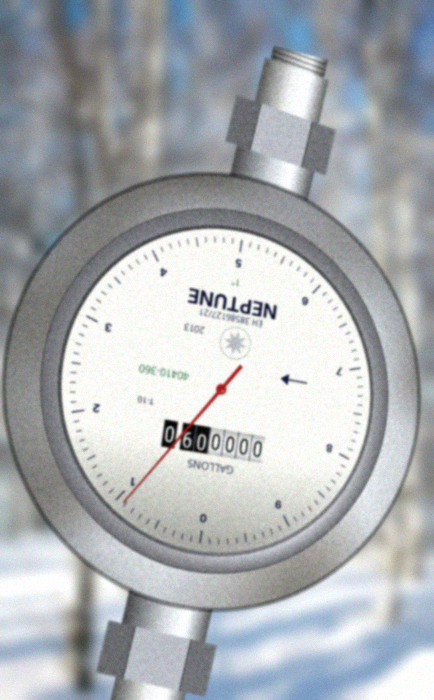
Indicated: 90.9,gal
